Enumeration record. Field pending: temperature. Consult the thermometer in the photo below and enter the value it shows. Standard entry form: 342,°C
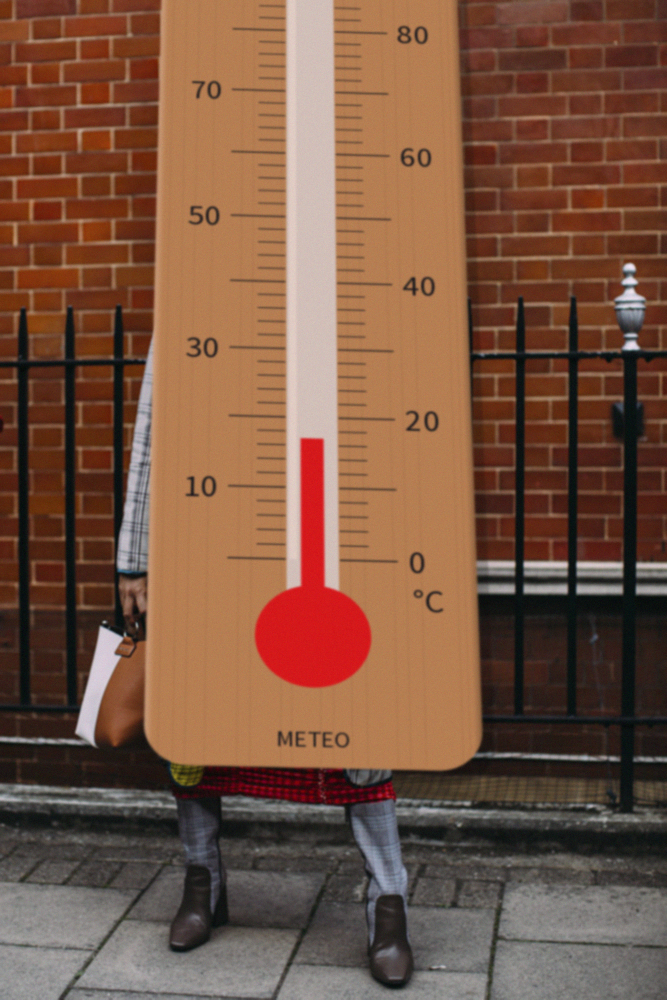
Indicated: 17,°C
